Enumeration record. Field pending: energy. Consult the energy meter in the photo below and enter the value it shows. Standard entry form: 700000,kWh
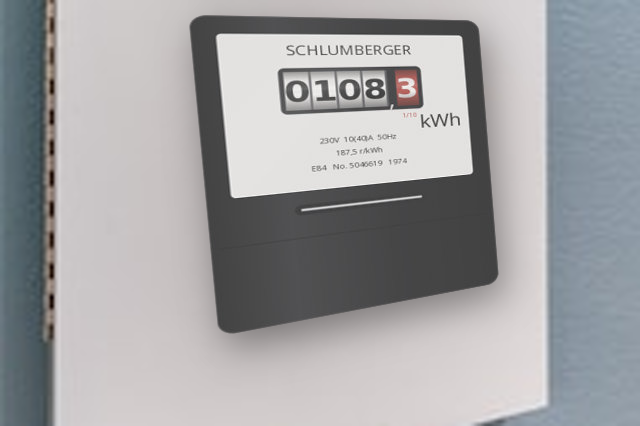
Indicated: 108.3,kWh
